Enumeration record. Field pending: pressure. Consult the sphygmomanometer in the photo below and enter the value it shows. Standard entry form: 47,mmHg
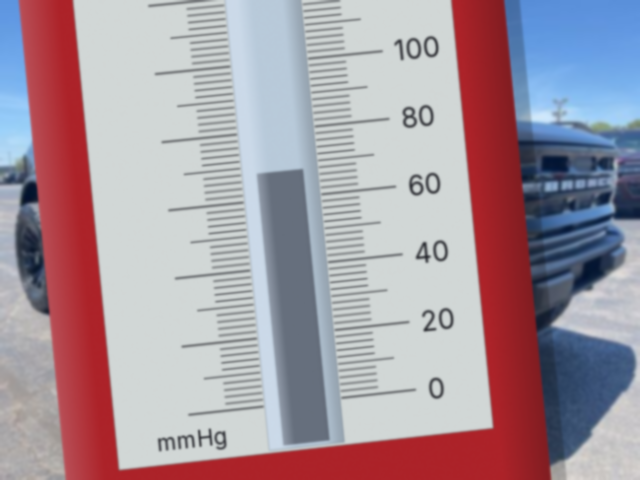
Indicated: 68,mmHg
